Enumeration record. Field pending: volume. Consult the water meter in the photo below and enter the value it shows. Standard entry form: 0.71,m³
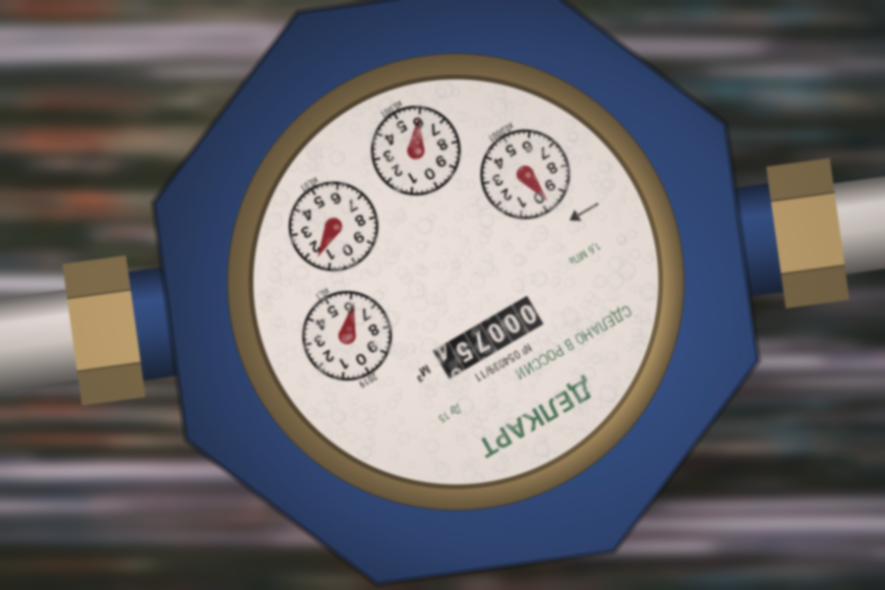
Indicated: 753.6159,m³
